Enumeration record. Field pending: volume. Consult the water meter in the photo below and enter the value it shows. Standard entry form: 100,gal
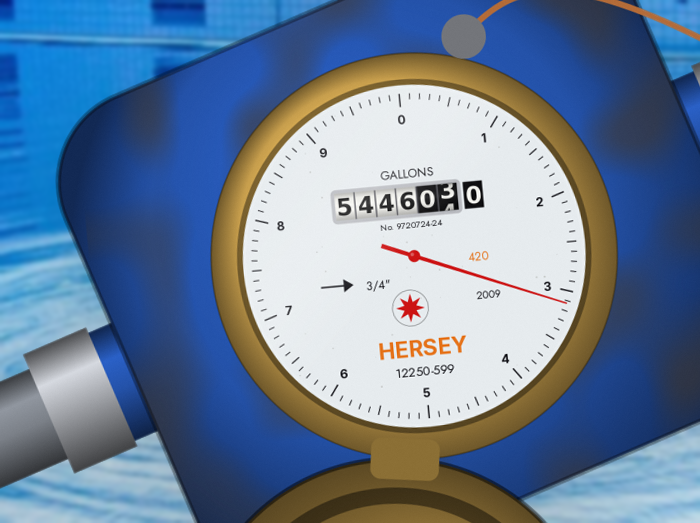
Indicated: 5446033.1,gal
